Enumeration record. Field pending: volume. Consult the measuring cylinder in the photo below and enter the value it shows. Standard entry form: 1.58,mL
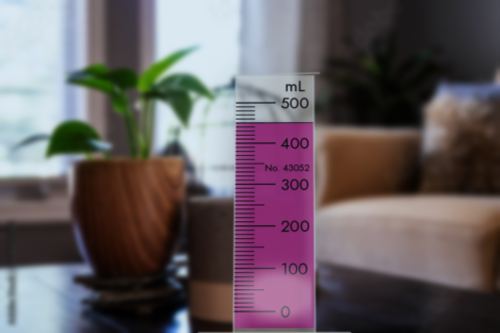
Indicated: 450,mL
